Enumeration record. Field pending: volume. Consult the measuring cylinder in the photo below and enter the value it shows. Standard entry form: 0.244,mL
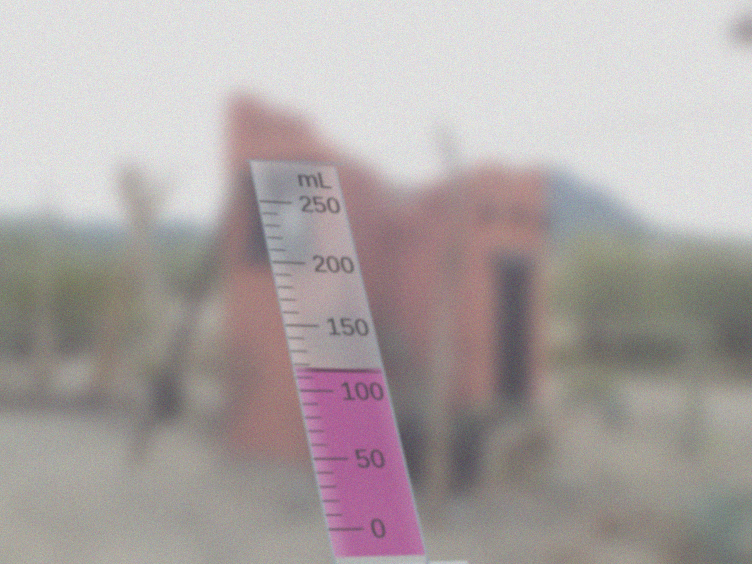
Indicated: 115,mL
